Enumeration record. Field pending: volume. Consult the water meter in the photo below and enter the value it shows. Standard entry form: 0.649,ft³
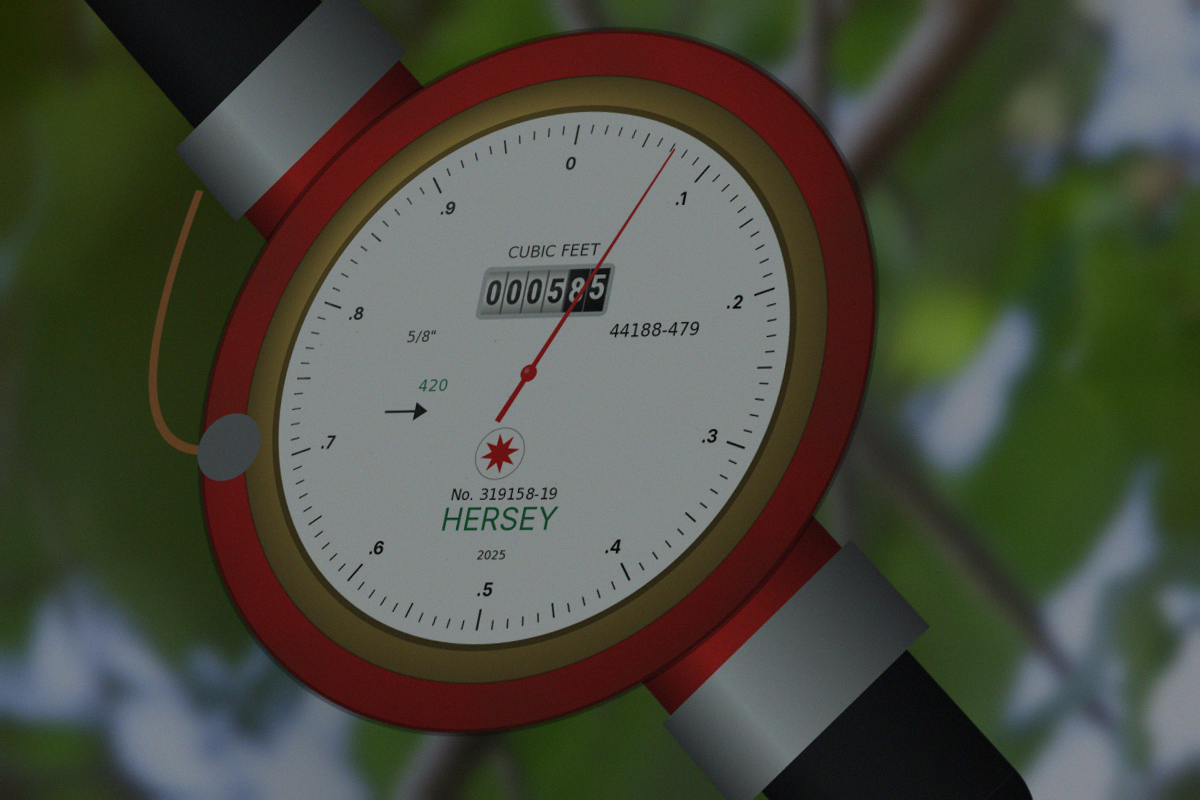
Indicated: 585.07,ft³
